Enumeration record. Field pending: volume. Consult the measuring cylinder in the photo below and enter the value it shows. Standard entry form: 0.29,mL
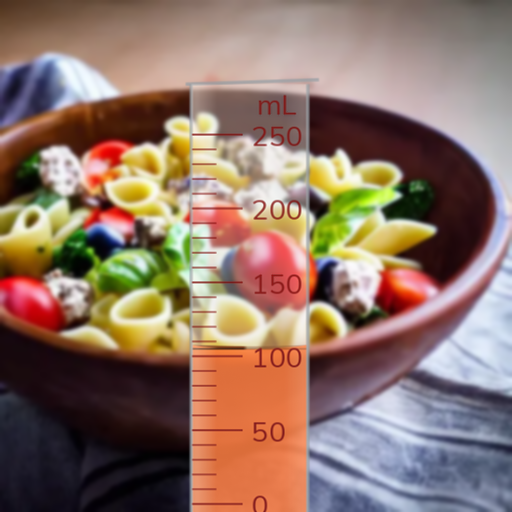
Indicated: 105,mL
